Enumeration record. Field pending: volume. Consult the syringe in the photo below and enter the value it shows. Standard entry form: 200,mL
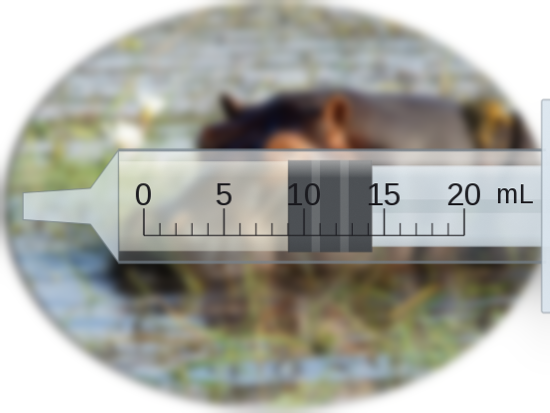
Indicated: 9,mL
